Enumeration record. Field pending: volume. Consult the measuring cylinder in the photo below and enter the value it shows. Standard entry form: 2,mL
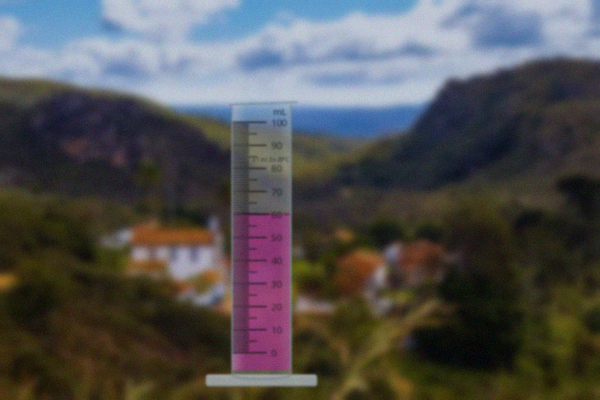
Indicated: 60,mL
